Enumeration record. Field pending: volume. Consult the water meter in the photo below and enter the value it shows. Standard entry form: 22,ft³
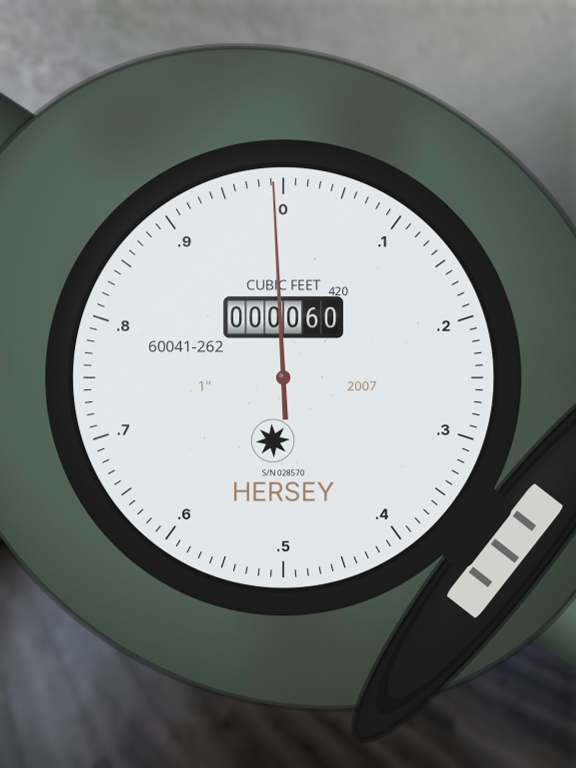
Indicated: 59.99,ft³
